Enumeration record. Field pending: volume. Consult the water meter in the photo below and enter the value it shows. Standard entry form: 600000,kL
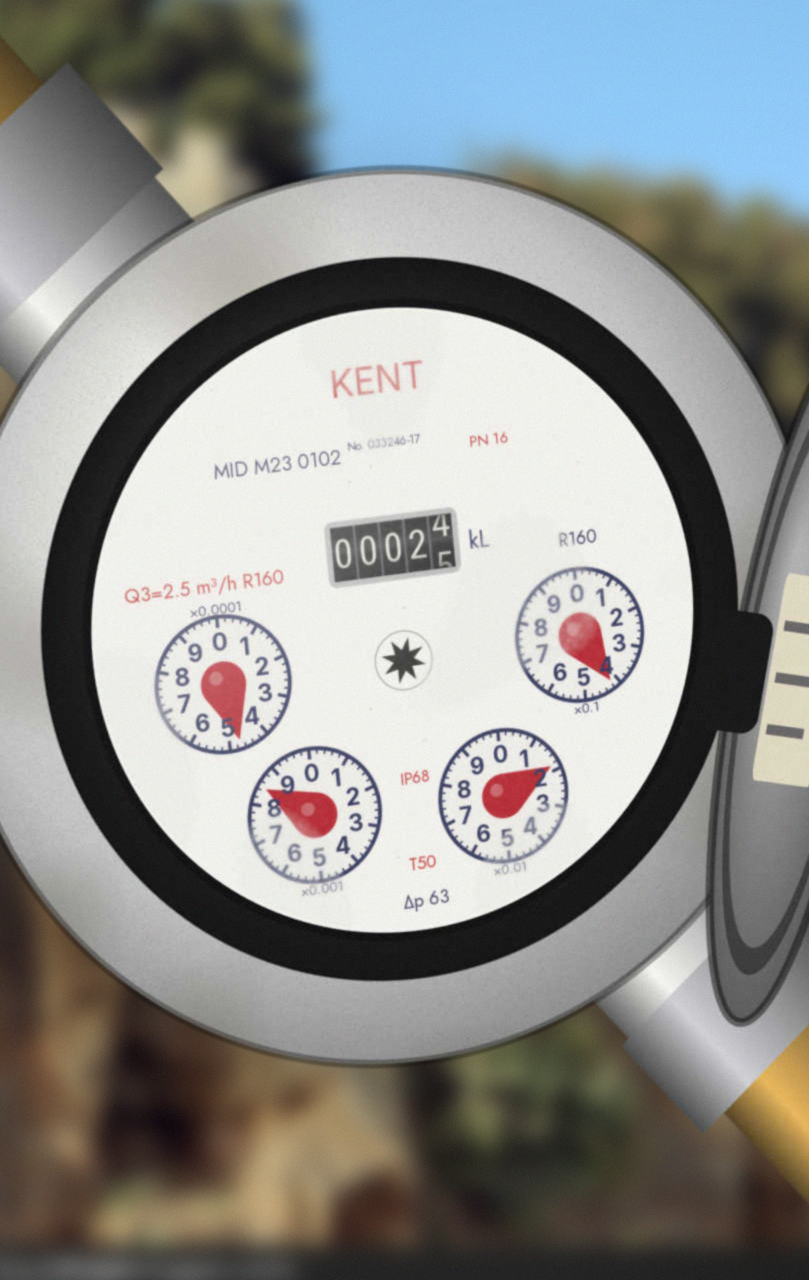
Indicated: 24.4184,kL
